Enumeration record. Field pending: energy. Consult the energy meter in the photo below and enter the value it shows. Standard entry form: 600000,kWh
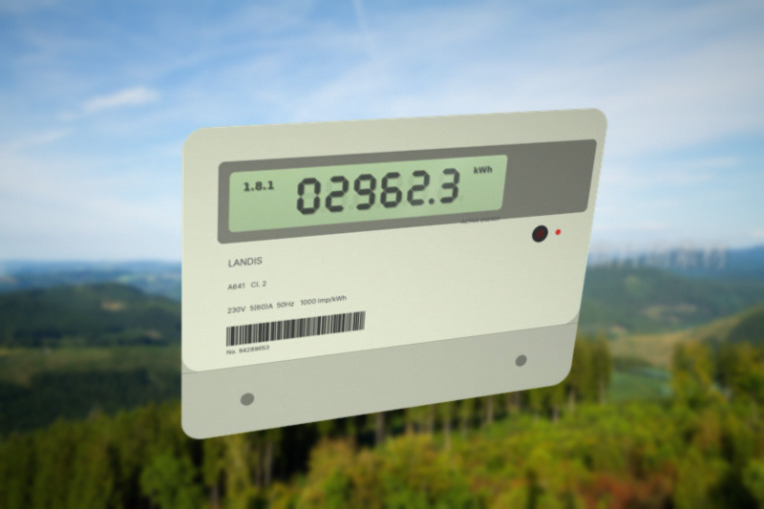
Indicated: 2962.3,kWh
